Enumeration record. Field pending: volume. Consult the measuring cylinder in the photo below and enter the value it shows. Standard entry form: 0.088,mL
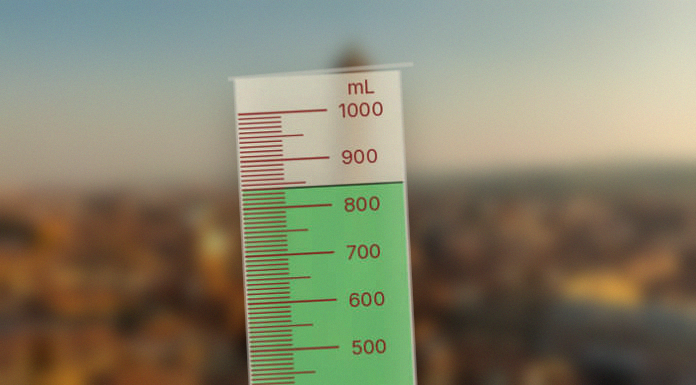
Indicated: 840,mL
